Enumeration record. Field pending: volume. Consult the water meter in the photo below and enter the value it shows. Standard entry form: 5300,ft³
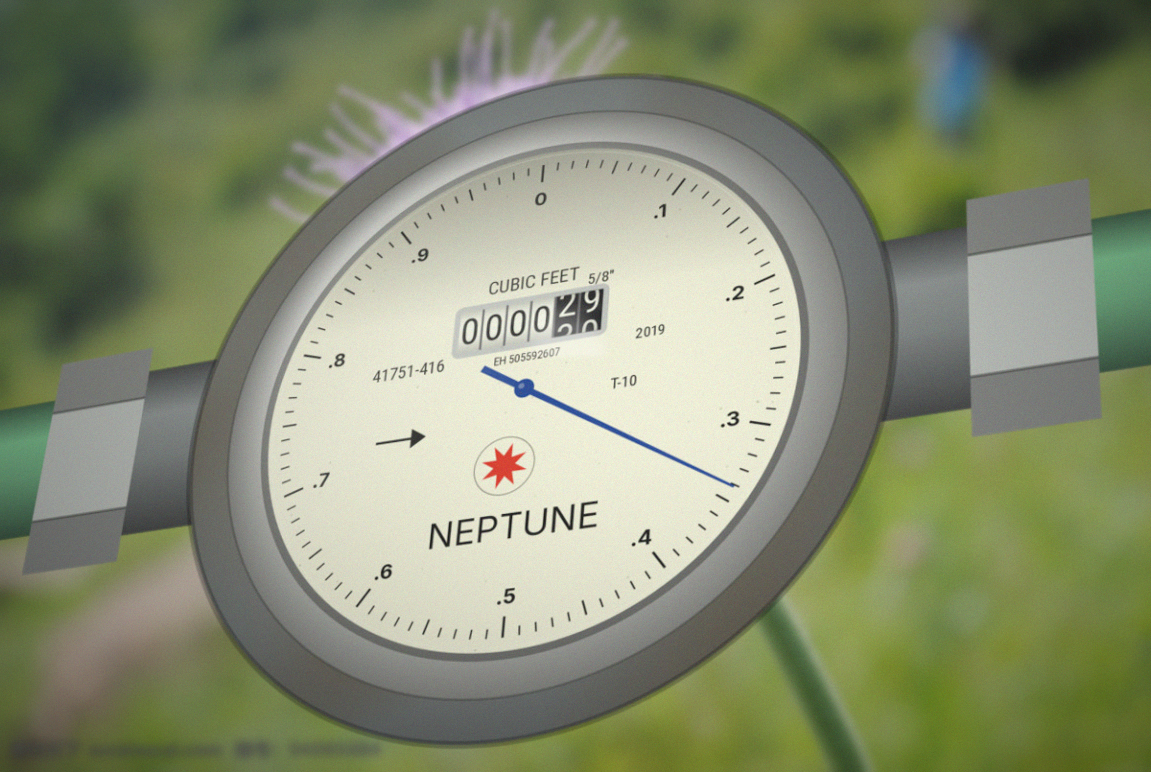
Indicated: 29.34,ft³
